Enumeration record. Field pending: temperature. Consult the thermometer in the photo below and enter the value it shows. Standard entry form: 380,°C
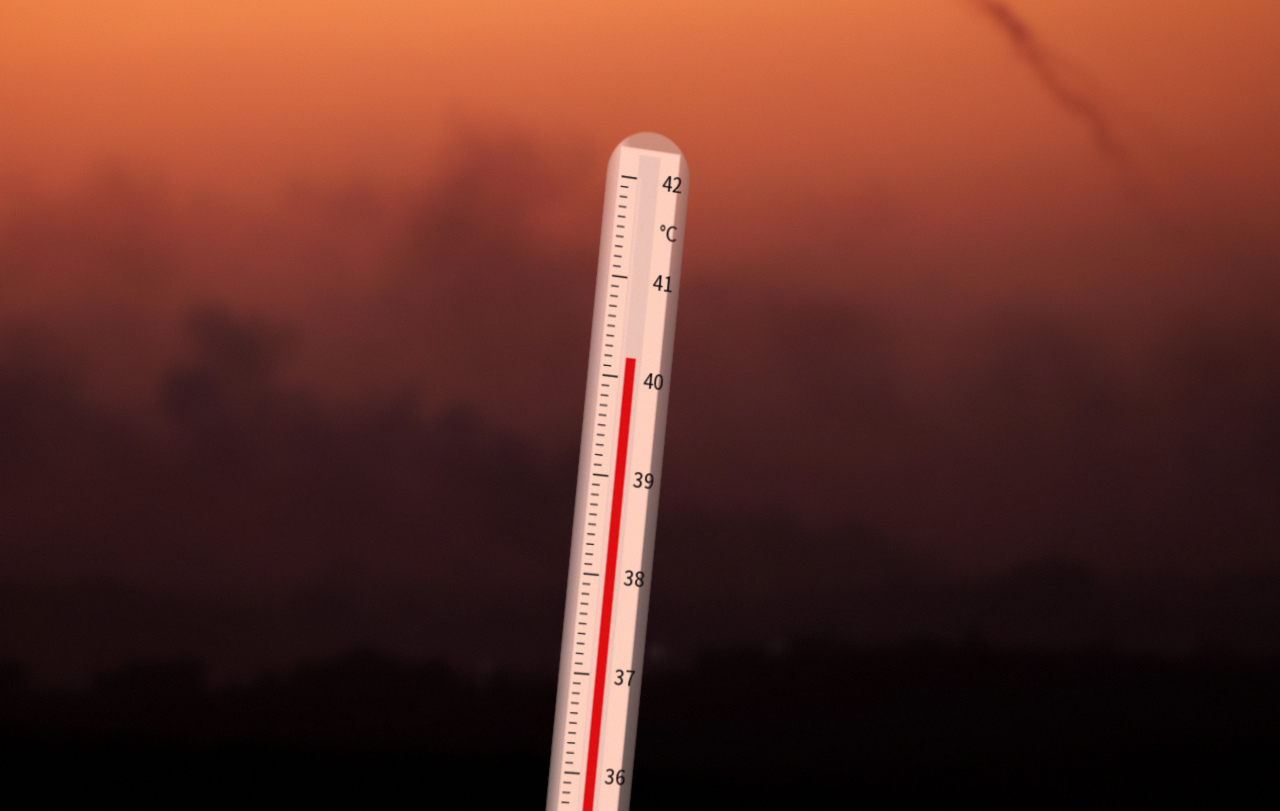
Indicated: 40.2,°C
